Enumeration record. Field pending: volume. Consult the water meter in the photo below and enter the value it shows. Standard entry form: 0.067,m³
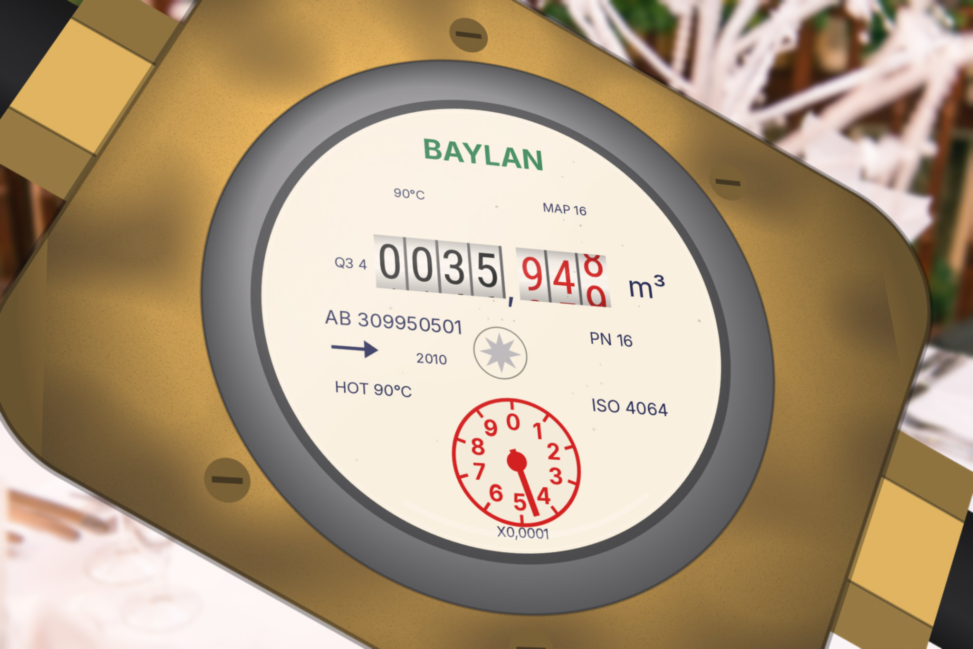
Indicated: 35.9484,m³
